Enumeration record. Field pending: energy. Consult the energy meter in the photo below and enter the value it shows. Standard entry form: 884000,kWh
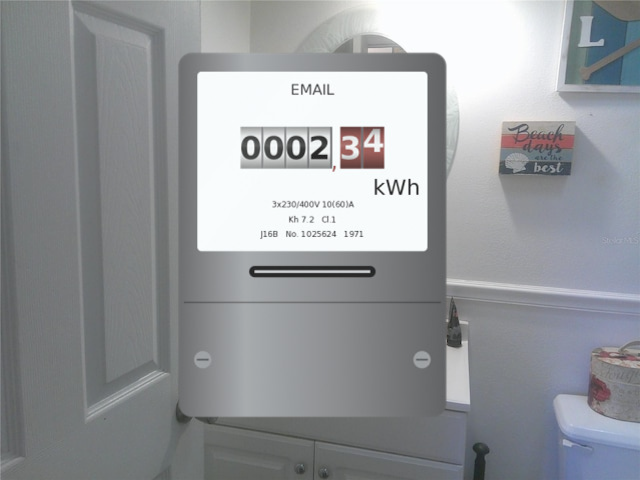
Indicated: 2.34,kWh
